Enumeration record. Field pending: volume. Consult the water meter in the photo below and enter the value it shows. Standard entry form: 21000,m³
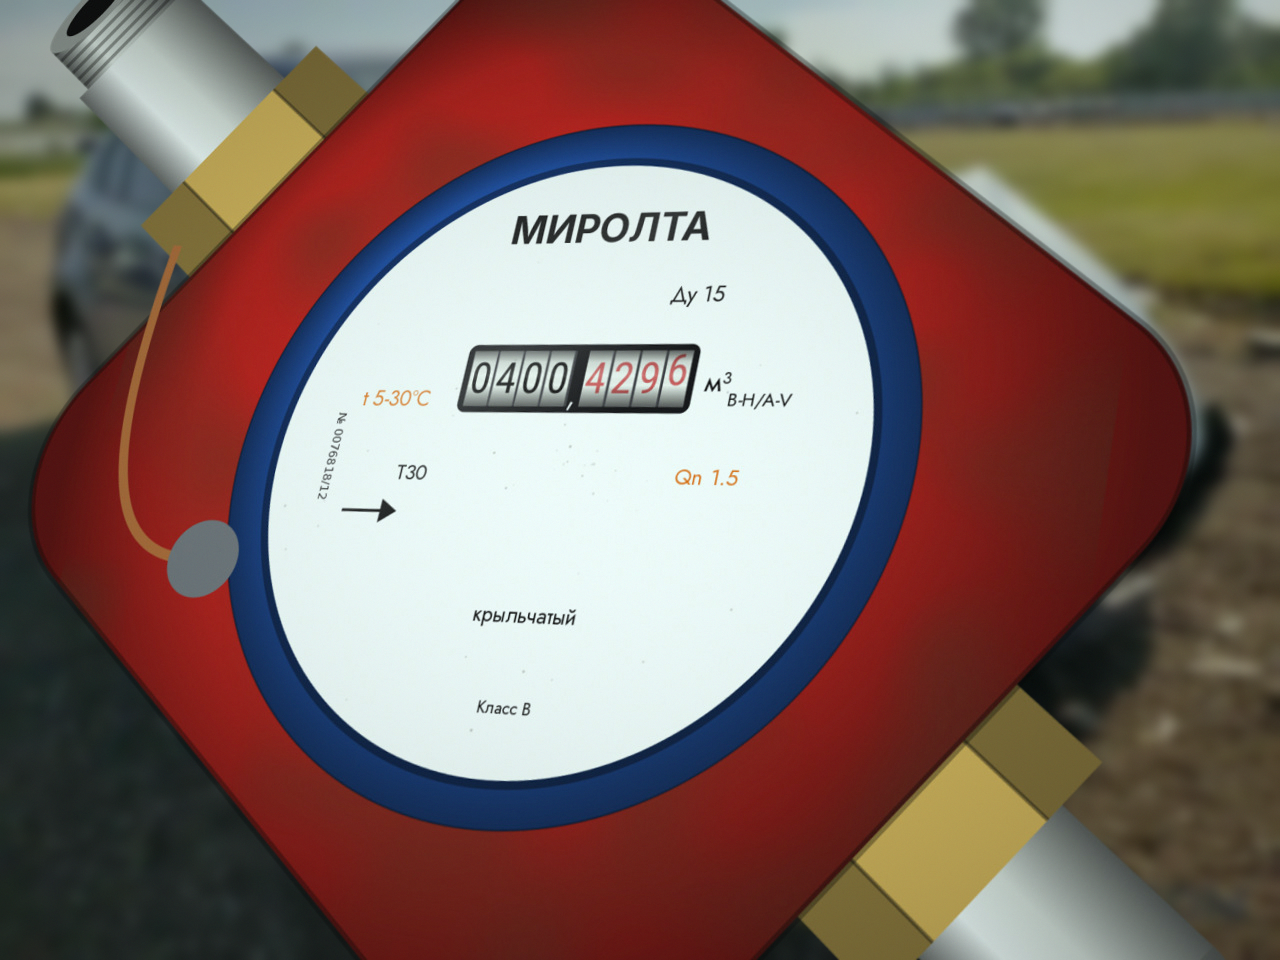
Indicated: 400.4296,m³
